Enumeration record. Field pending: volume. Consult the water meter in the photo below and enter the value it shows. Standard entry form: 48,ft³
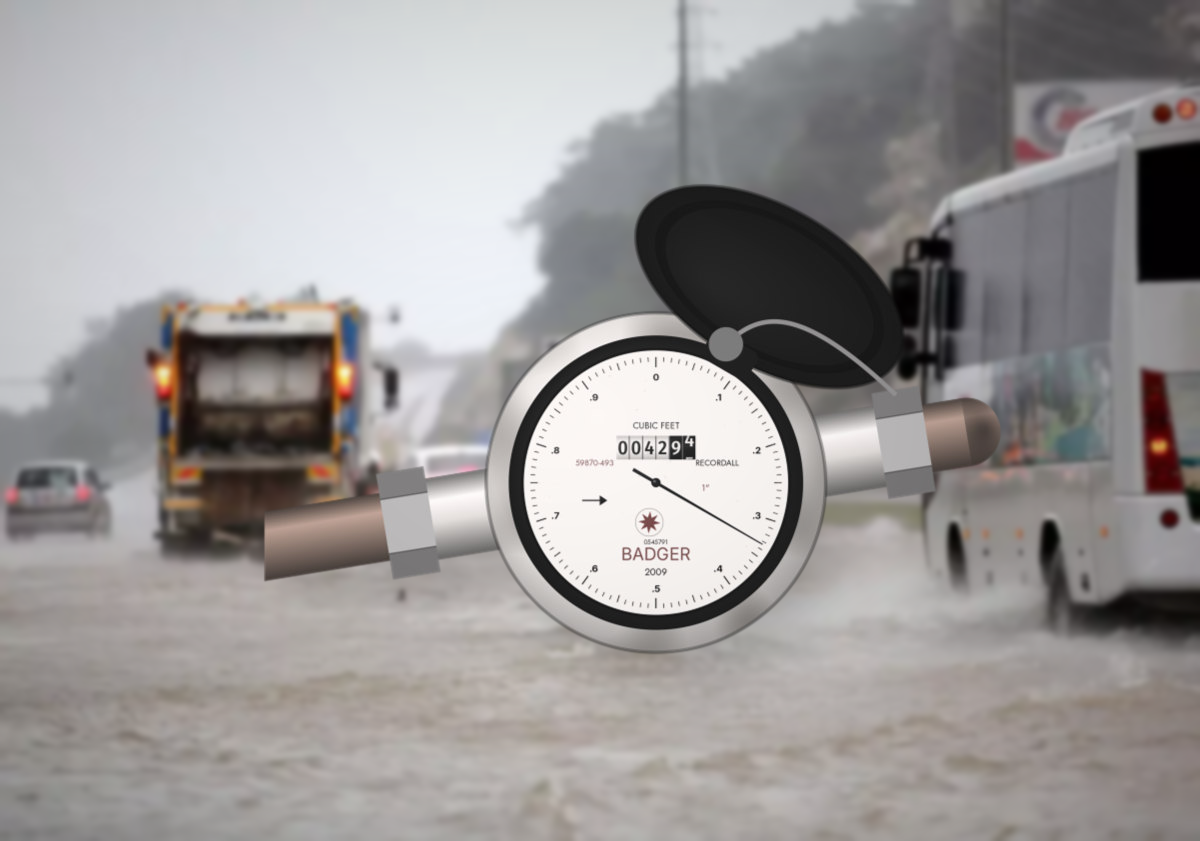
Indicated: 4294.33,ft³
